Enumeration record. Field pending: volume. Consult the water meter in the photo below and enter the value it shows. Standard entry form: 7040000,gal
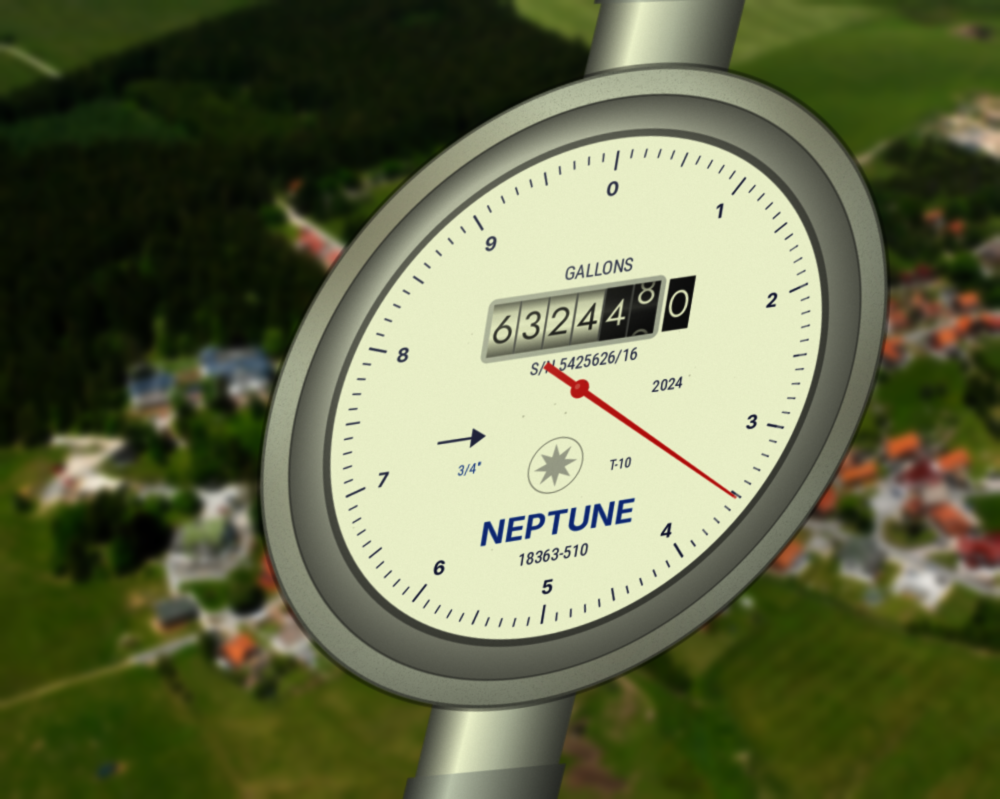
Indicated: 6324483.5,gal
